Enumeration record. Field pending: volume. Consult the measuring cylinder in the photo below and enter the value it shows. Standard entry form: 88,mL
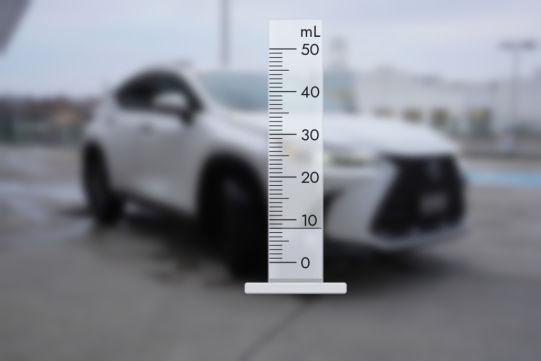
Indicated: 8,mL
